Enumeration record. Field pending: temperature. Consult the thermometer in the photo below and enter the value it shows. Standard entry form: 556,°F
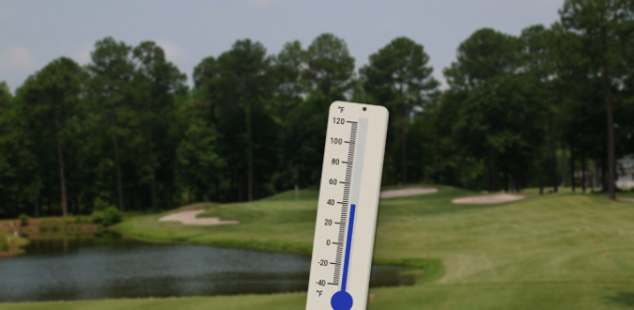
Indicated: 40,°F
